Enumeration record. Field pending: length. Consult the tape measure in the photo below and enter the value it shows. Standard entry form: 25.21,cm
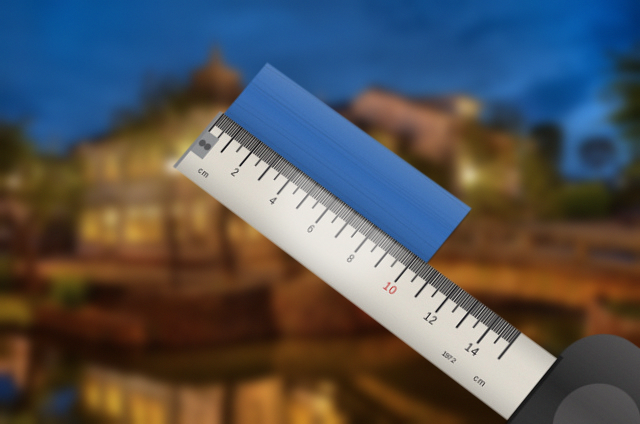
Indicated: 10.5,cm
